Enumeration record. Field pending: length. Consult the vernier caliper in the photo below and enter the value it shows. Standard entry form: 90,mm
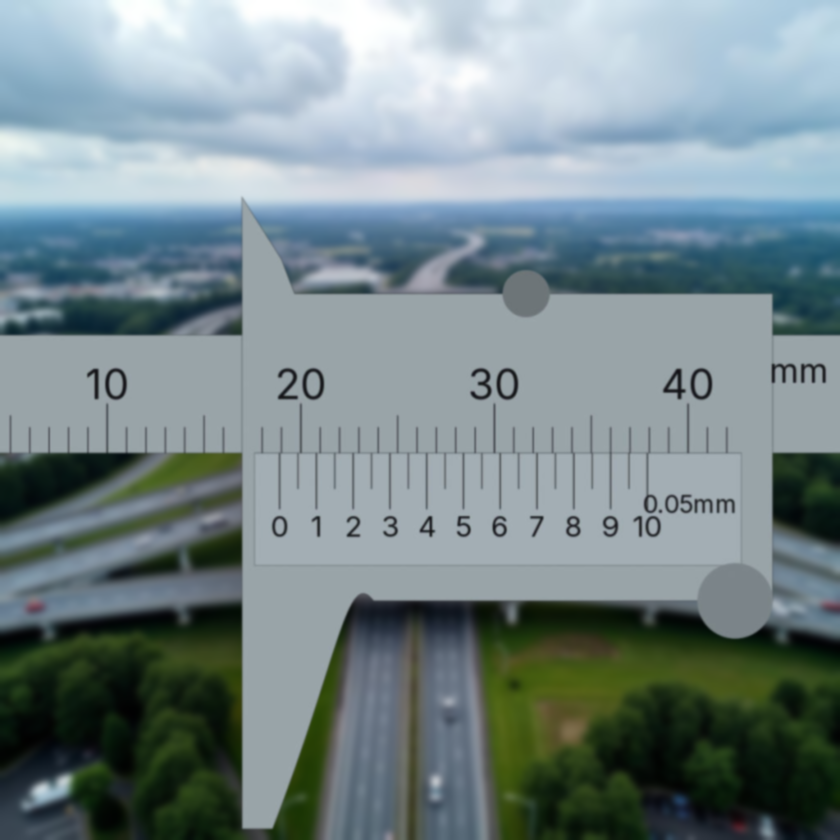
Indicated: 18.9,mm
